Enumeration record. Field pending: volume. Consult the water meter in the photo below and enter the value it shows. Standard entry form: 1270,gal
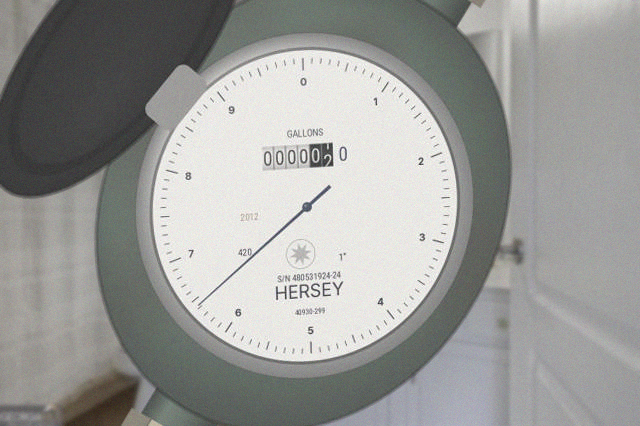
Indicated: 16.4,gal
